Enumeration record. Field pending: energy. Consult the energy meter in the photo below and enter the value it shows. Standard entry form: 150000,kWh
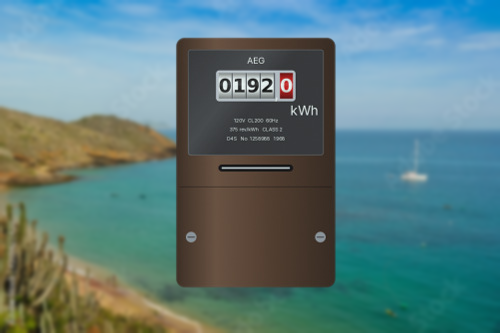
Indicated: 192.0,kWh
